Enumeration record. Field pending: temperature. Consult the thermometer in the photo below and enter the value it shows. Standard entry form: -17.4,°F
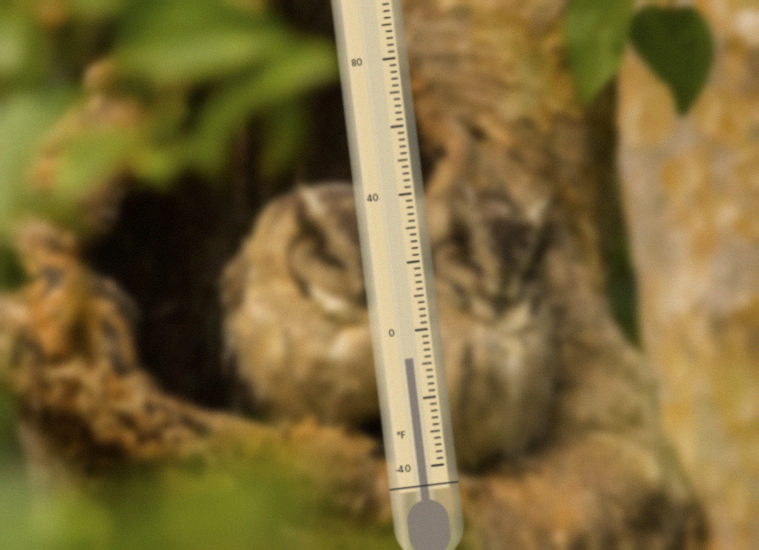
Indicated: -8,°F
